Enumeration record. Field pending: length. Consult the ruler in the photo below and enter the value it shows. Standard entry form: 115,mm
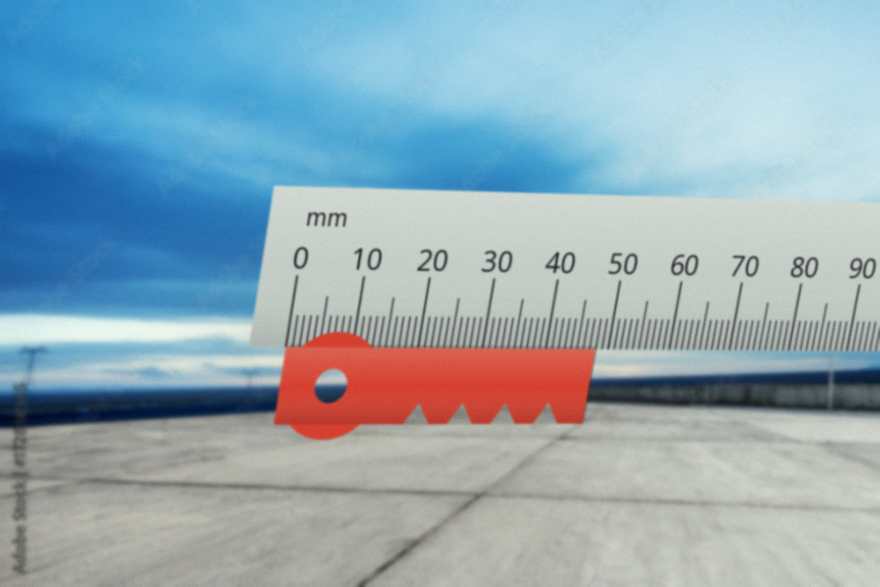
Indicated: 48,mm
